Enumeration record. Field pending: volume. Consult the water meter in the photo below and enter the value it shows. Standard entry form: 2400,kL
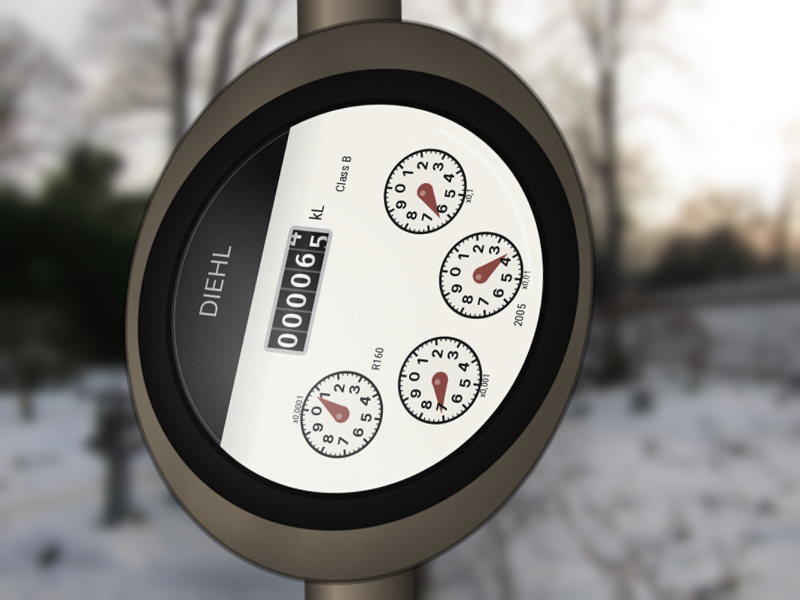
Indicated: 64.6370,kL
